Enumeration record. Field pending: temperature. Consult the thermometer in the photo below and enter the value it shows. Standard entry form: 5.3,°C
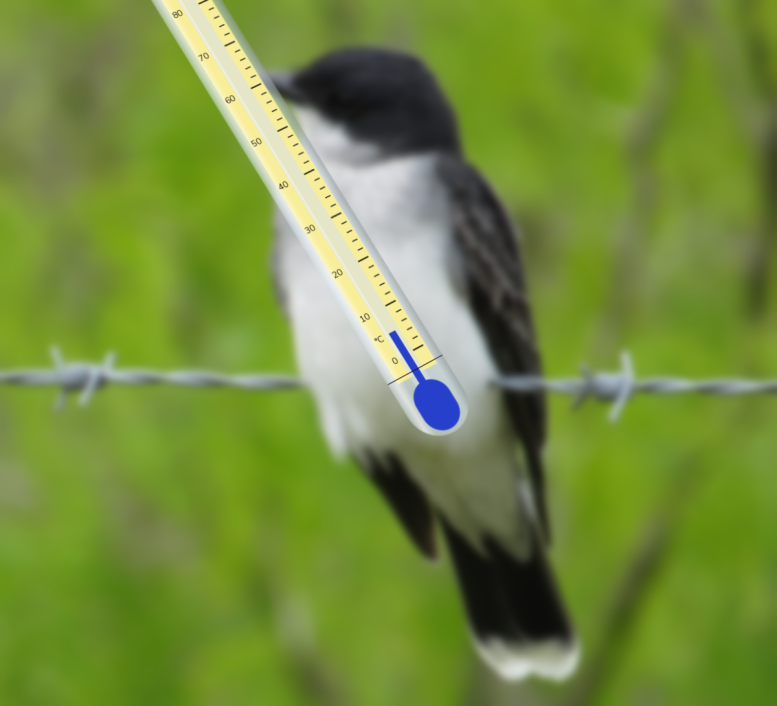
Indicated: 5,°C
